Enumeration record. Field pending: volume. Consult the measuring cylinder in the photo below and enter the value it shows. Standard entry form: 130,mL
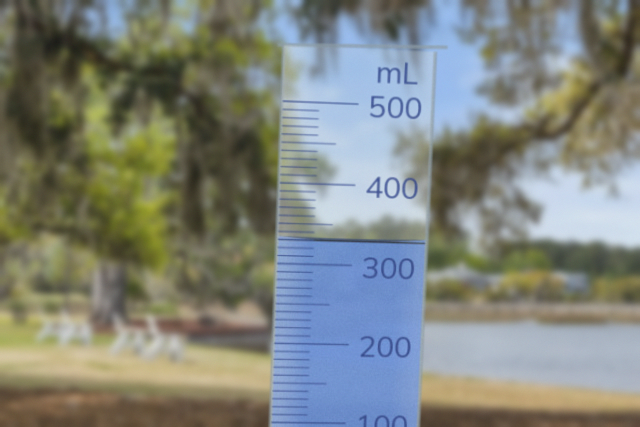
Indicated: 330,mL
